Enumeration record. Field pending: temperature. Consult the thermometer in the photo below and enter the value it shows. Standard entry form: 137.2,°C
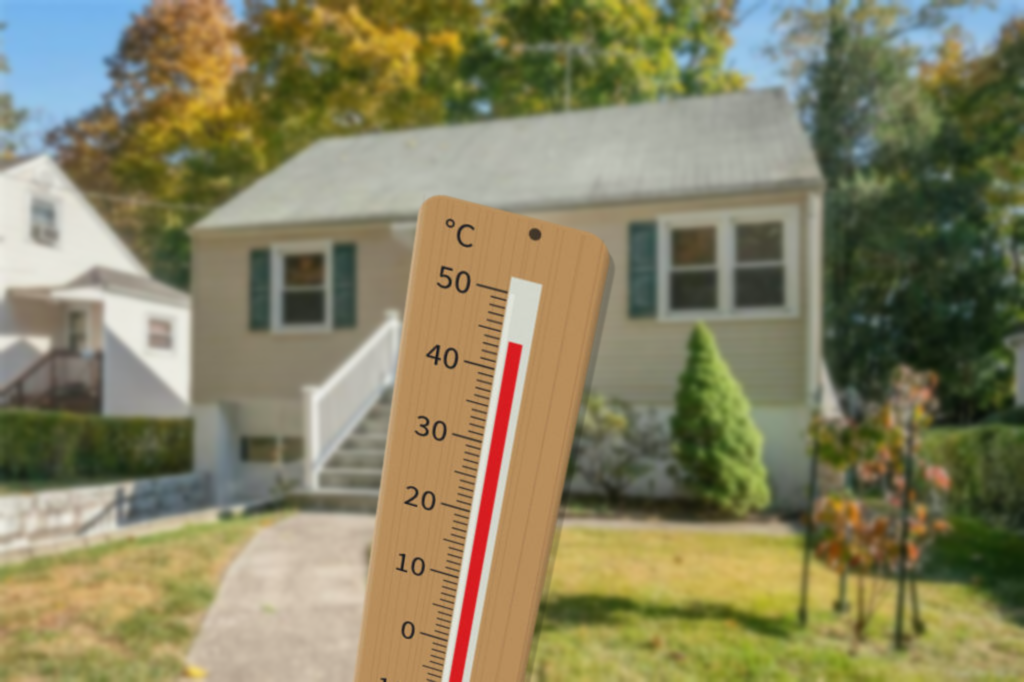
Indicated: 44,°C
